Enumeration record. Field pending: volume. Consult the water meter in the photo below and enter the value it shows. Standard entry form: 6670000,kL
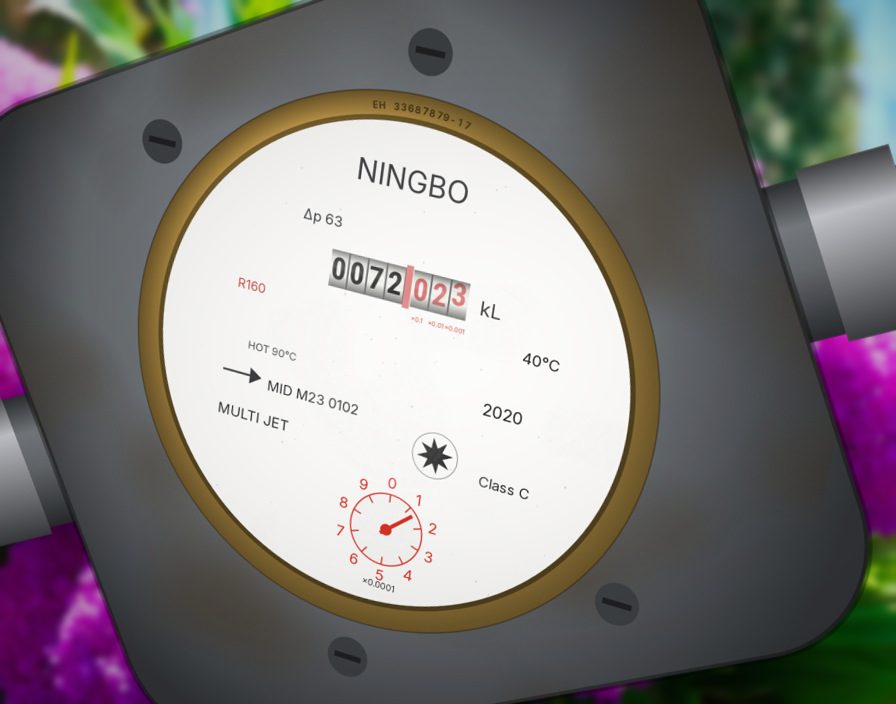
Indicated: 72.0231,kL
